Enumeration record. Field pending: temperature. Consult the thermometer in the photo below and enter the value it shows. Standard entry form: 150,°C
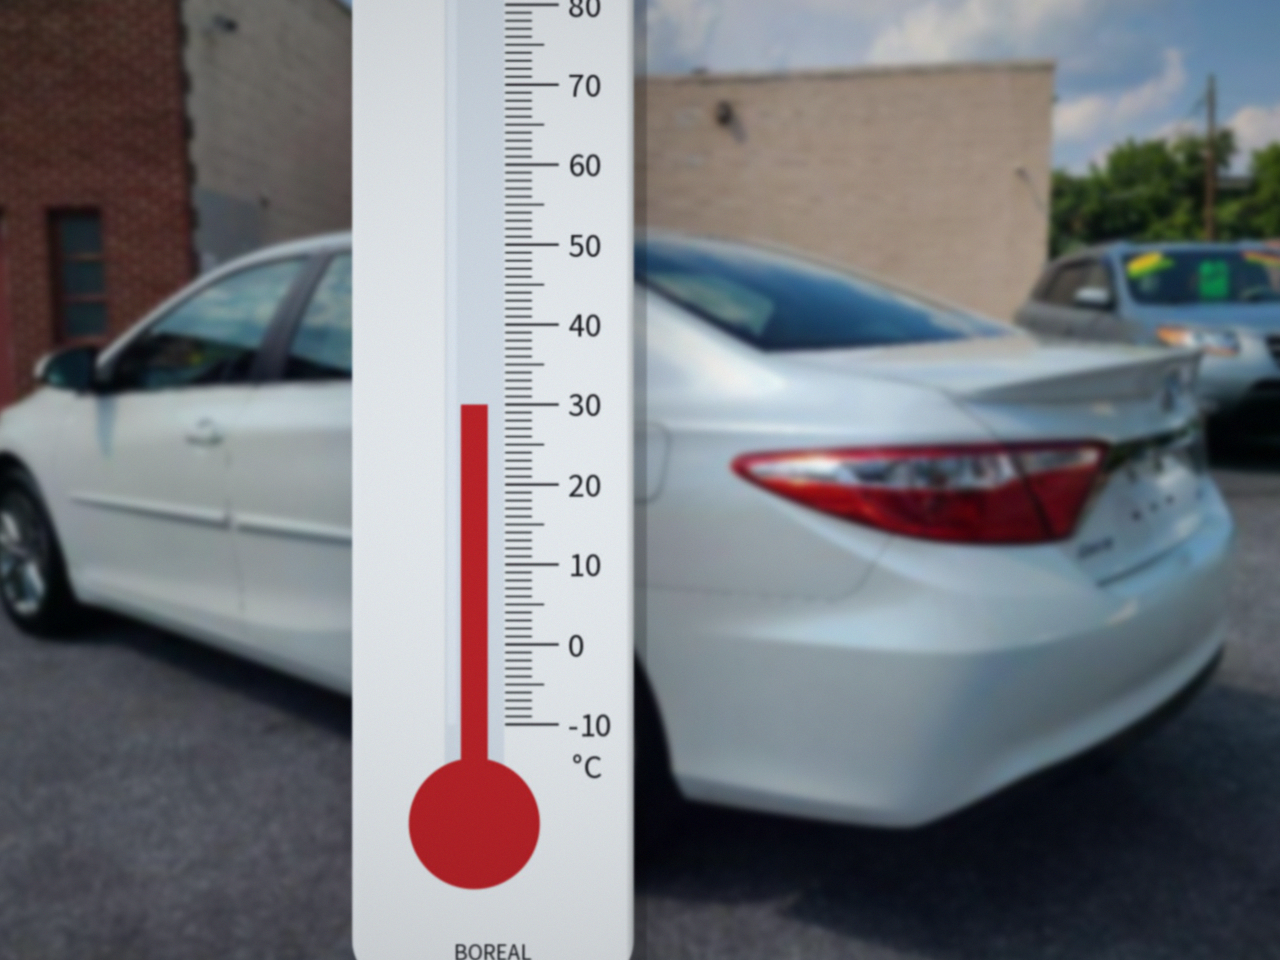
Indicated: 30,°C
